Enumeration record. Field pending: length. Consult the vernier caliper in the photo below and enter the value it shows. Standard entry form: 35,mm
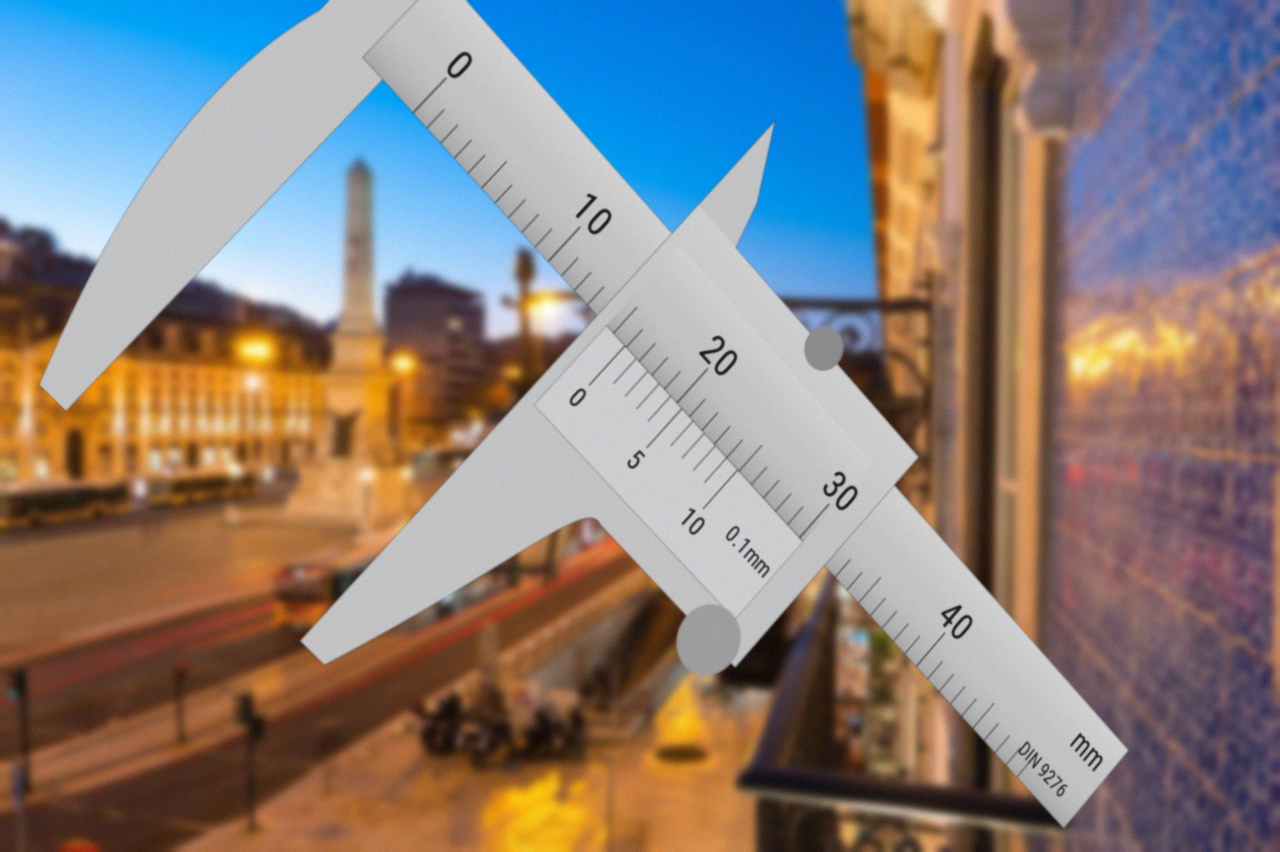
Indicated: 15.9,mm
